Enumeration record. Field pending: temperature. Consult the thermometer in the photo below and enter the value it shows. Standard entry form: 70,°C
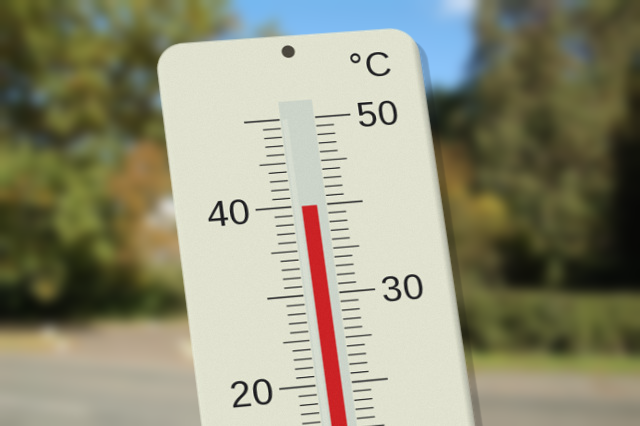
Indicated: 40,°C
